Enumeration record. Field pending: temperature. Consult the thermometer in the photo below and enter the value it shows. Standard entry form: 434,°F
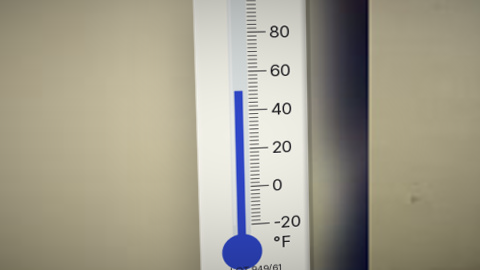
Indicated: 50,°F
